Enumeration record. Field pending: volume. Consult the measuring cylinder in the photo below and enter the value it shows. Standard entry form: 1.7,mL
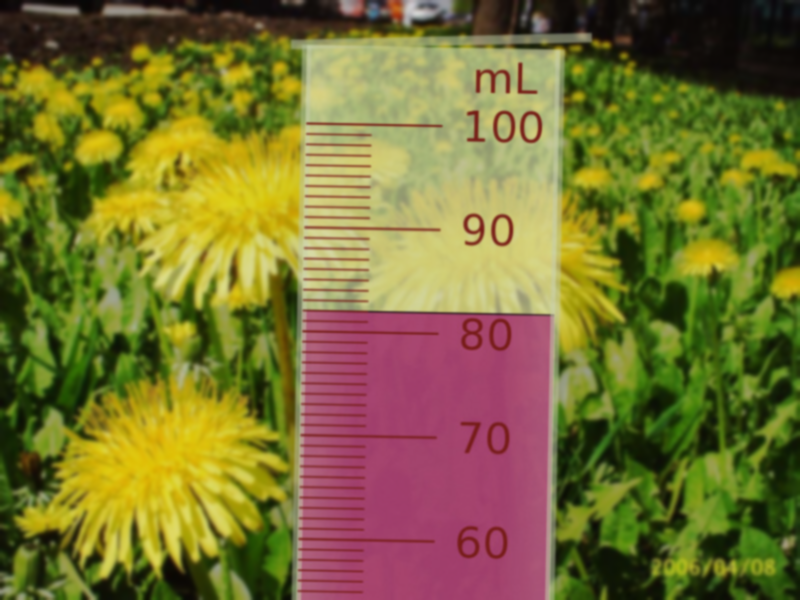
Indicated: 82,mL
